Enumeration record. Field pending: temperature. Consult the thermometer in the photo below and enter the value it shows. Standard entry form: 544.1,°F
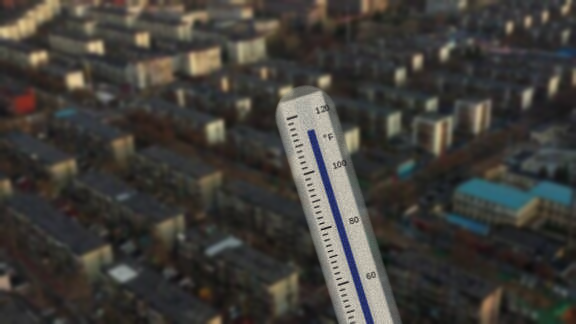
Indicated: 114,°F
